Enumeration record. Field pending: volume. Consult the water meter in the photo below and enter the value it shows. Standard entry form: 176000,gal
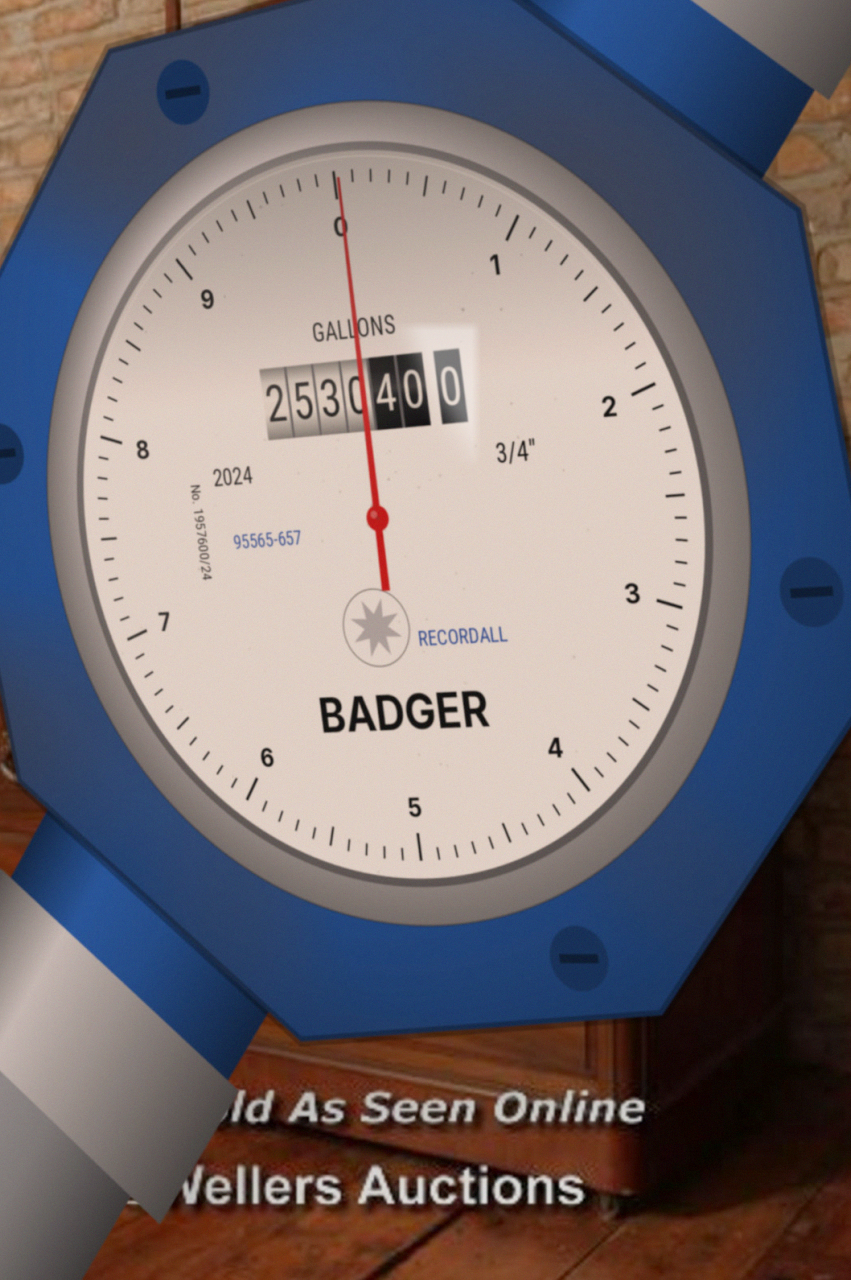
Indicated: 2530400.0,gal
